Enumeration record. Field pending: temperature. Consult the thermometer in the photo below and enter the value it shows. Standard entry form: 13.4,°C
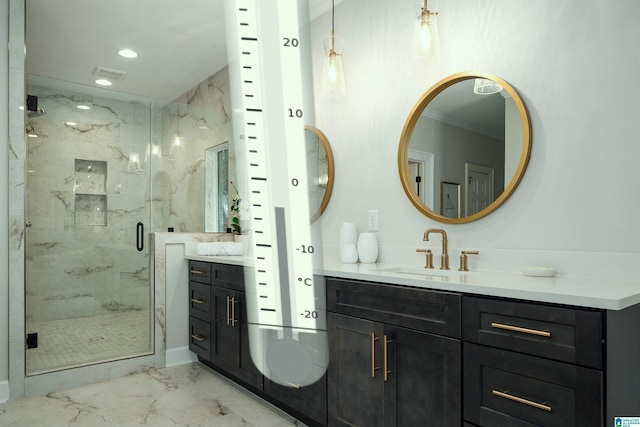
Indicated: -4,°C
